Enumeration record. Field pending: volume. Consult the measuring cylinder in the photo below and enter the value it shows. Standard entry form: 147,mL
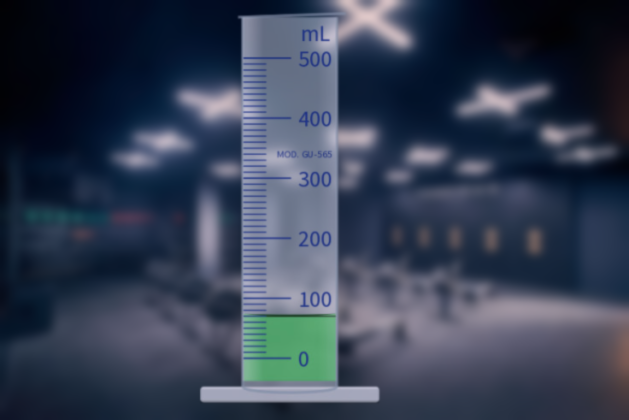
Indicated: 70,mL
